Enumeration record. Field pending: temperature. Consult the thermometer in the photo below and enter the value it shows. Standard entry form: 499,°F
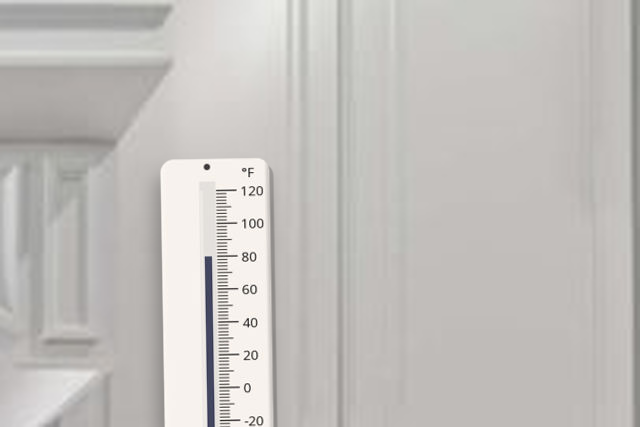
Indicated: 80,°F
